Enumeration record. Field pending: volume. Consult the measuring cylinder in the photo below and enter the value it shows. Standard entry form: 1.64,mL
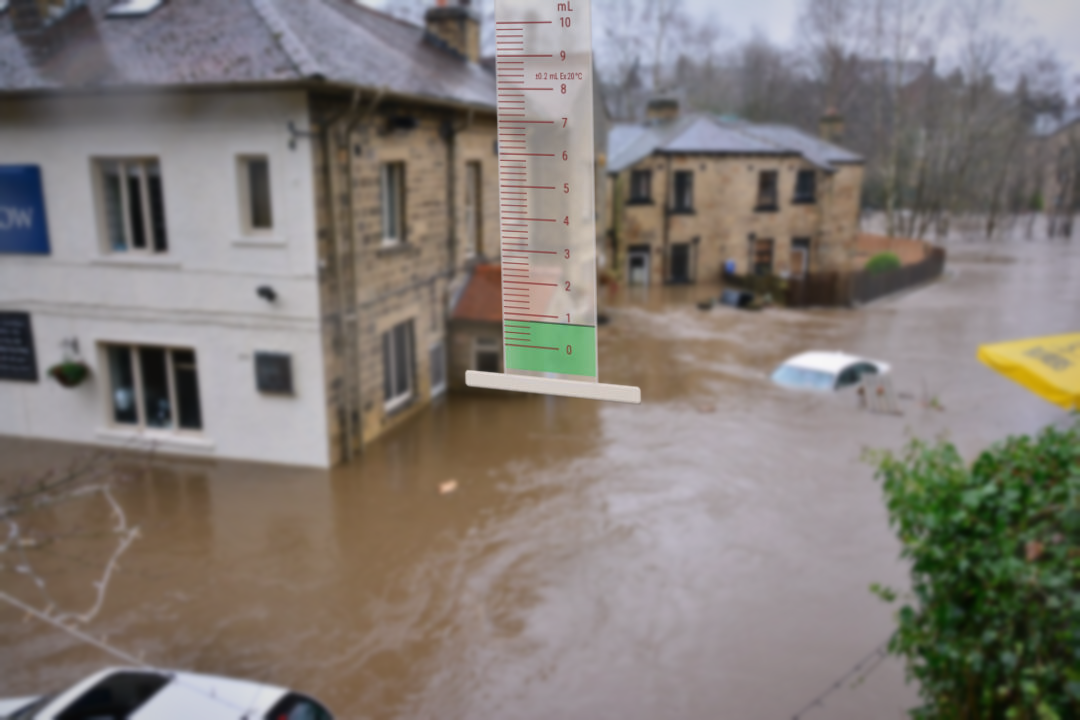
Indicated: 0.8,mL
